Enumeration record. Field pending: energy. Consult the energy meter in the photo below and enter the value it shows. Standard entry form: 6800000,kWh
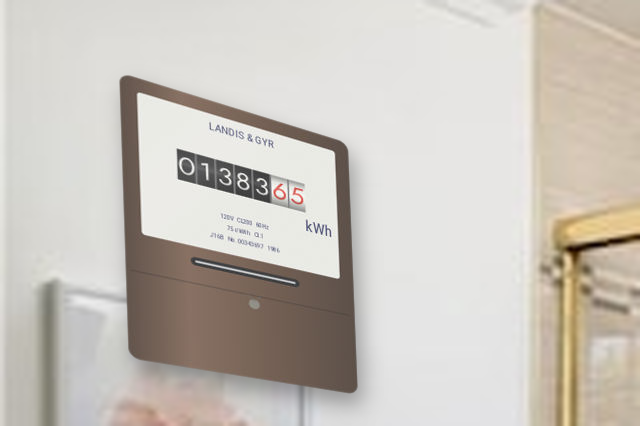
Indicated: 1383.65,kWh
